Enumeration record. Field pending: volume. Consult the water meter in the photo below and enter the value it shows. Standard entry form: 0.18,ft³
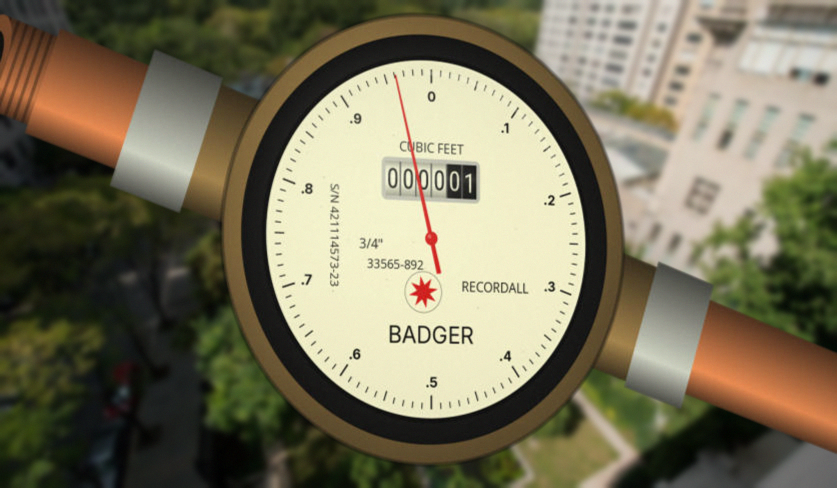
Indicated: 0.96,ft³
